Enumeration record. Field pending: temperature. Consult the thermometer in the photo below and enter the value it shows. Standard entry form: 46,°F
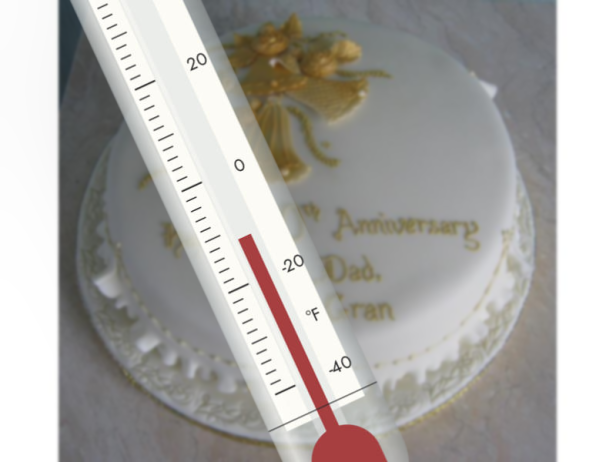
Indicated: -12,°F
